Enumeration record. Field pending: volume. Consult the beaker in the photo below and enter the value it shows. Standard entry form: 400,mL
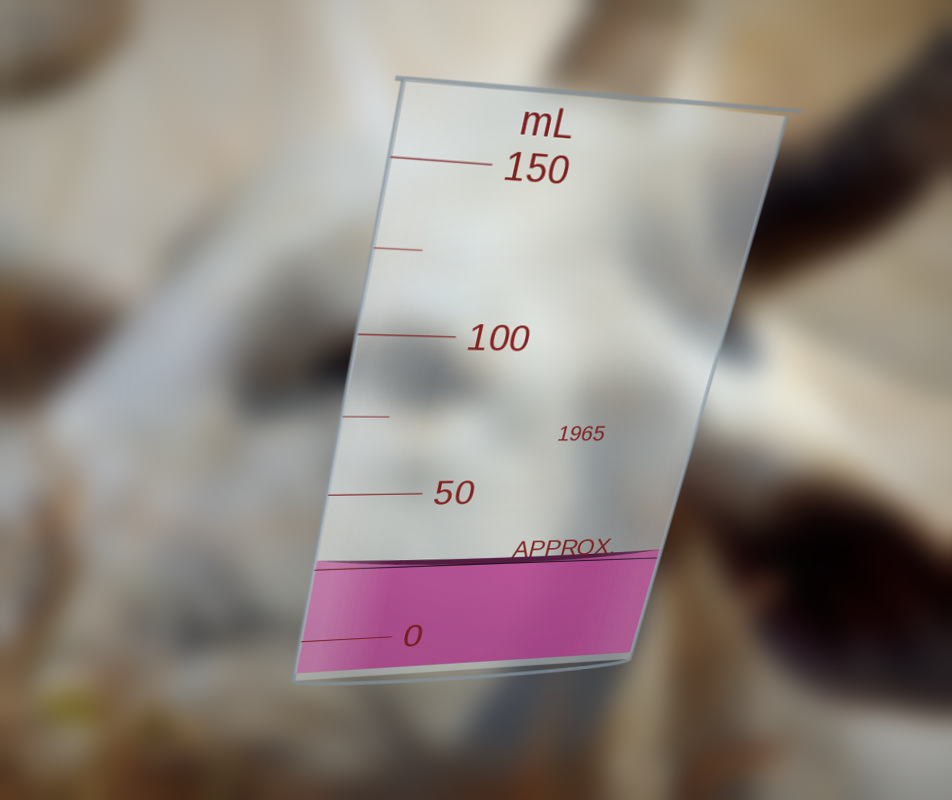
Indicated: 25,mL
